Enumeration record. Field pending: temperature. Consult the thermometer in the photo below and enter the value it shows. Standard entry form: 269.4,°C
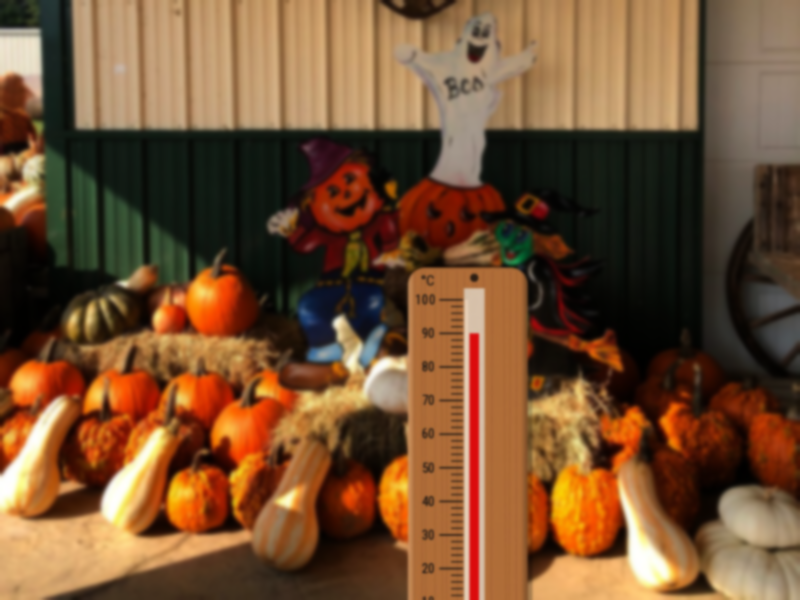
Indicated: 90,°C
